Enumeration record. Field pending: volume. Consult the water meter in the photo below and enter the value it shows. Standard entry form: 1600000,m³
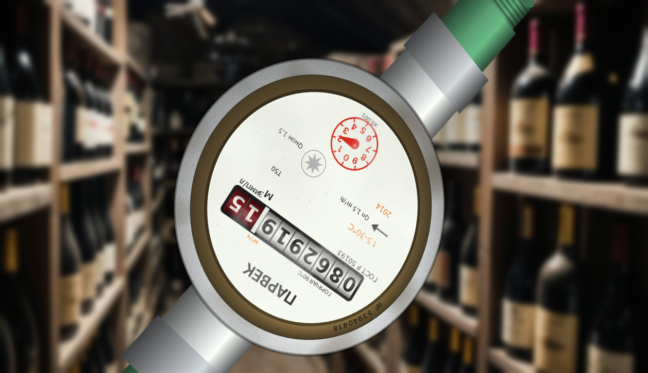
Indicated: 862919.152,m³
